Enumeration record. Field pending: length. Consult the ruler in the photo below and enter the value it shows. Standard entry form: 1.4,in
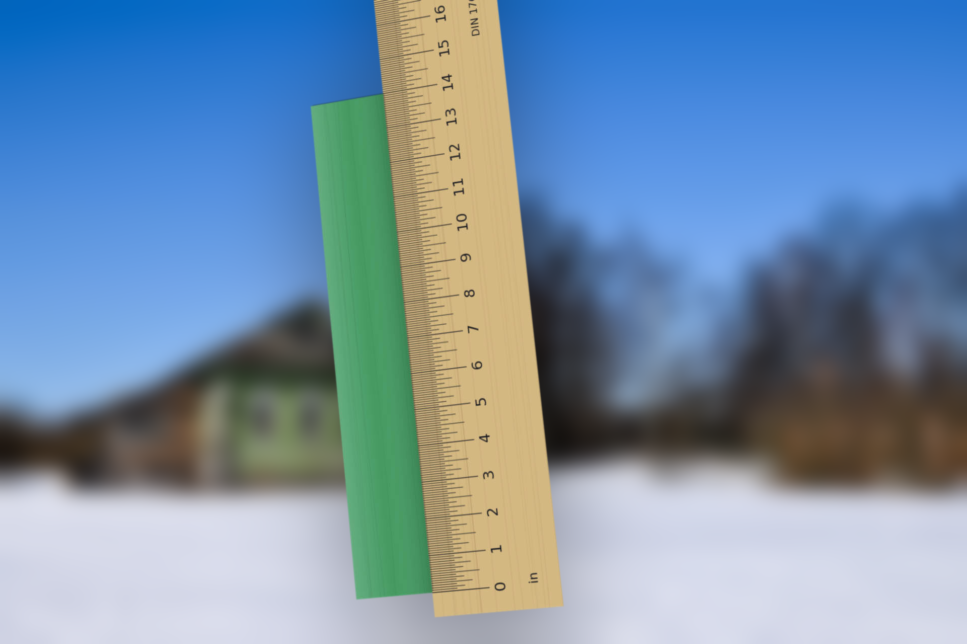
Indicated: 14,in
